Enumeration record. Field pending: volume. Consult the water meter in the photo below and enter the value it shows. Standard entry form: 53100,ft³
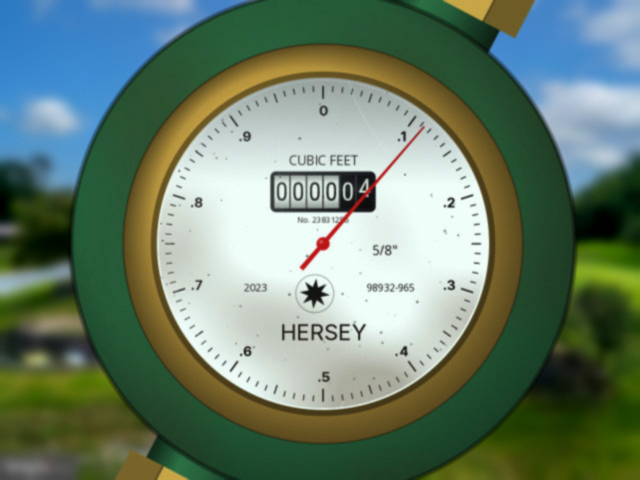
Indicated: 4.11,ft³
